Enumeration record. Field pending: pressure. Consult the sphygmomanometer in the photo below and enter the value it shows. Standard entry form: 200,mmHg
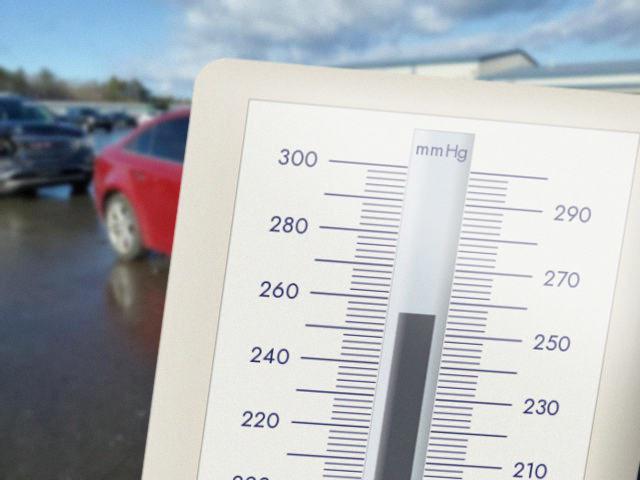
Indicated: 256,mmHg
